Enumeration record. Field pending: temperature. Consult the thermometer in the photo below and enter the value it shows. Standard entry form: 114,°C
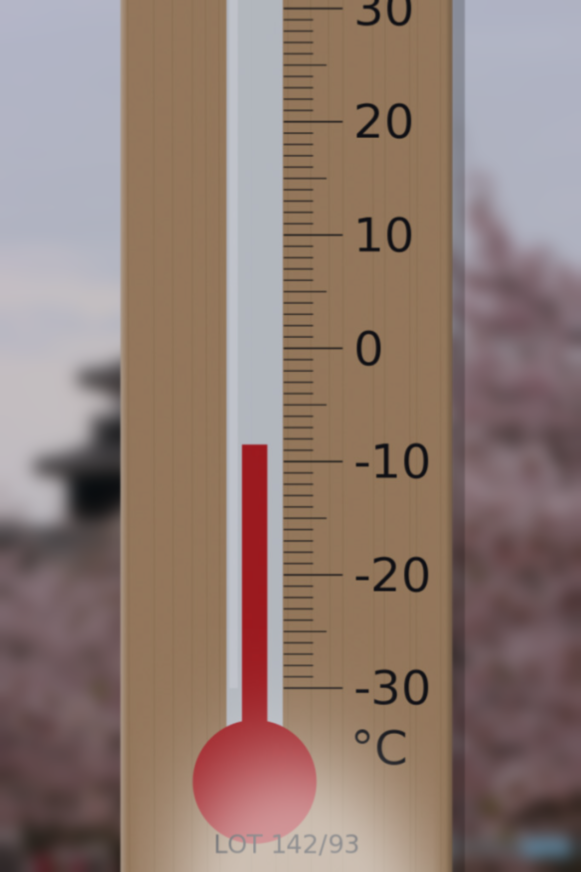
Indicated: -8.5,°C
